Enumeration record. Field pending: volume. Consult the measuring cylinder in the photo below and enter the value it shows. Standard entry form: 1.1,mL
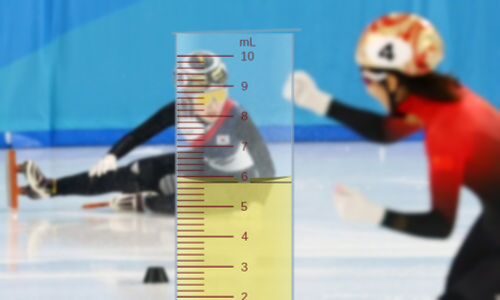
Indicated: 5.8,mL
